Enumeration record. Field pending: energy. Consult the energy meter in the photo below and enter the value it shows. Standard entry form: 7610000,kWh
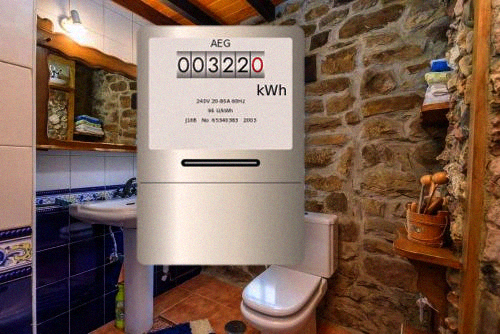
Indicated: 322.0,kWh
